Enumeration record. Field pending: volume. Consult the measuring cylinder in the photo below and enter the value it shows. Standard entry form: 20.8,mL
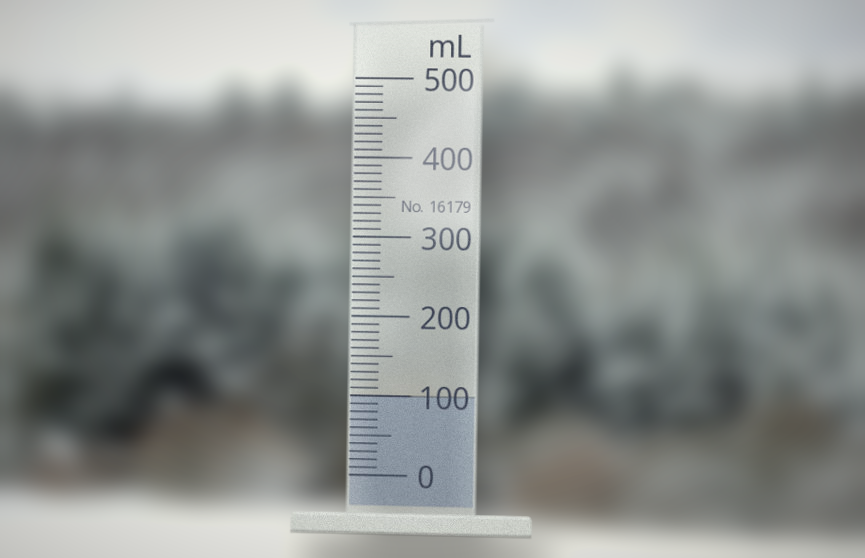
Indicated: 100,mL
